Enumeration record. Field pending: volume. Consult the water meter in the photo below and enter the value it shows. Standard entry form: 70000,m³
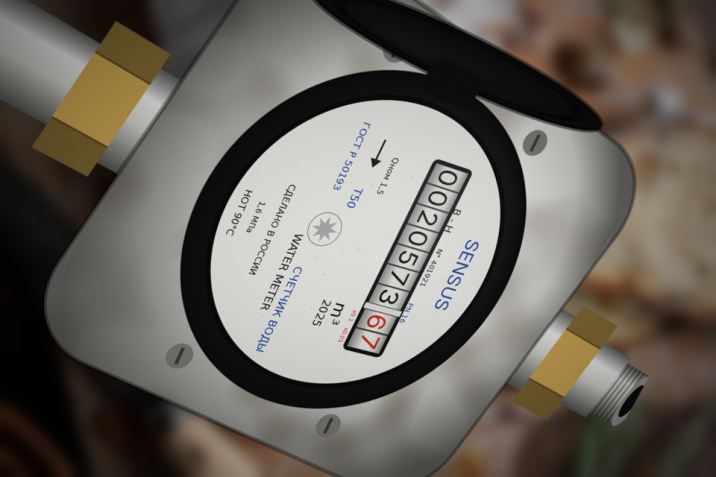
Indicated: 20573.67,m³
